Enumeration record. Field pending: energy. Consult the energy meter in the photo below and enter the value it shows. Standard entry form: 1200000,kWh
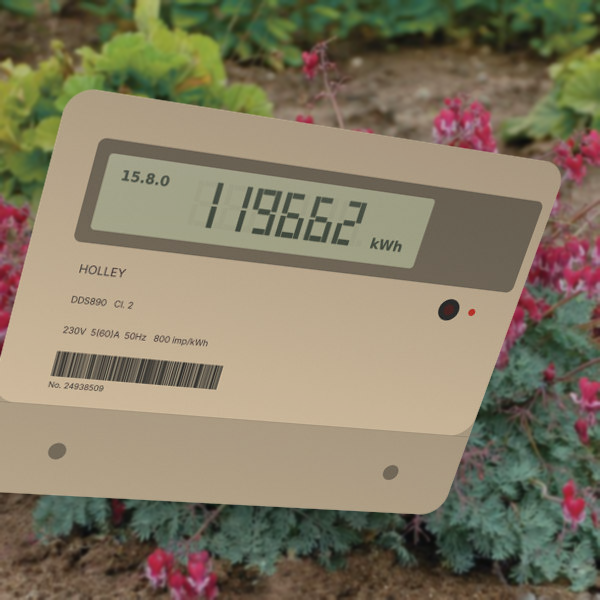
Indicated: 119662,kWh
